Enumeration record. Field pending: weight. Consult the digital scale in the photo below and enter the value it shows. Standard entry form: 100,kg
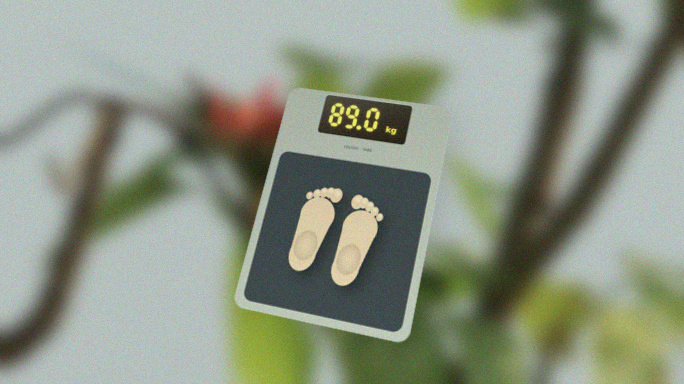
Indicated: 89.0,kg
